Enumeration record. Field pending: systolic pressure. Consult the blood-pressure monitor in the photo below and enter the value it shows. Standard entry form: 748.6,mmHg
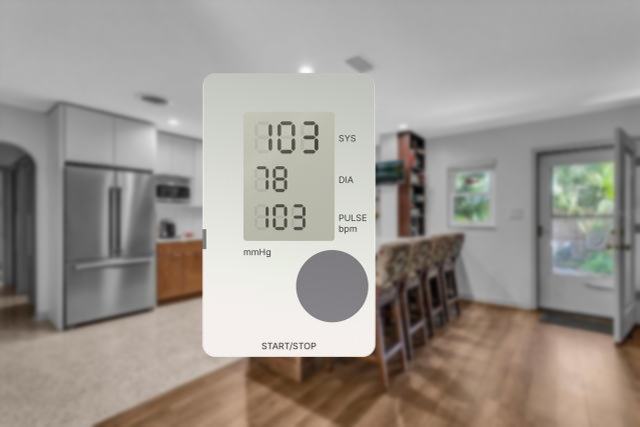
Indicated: 103,mmHg
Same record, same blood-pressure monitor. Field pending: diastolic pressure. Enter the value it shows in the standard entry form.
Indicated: 78,mmHg
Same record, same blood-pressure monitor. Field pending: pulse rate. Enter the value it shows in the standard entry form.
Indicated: 103,bpm
